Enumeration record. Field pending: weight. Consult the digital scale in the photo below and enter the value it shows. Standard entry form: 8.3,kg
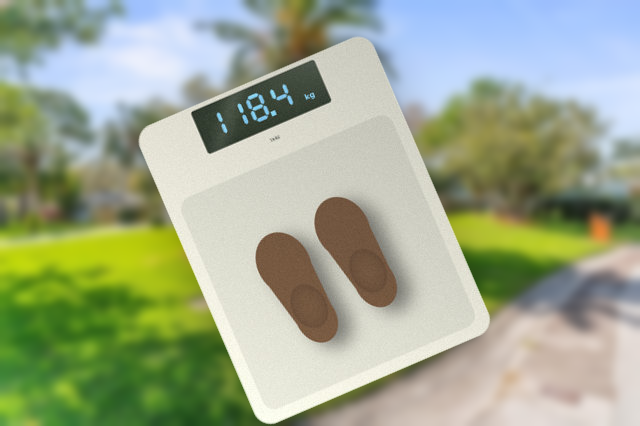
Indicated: 118.4,kg
